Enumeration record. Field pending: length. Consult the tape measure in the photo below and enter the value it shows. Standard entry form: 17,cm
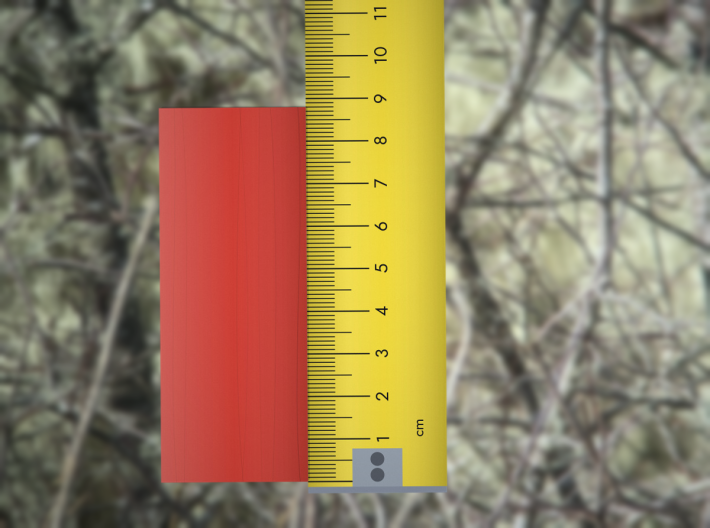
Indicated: 8.8,cm
